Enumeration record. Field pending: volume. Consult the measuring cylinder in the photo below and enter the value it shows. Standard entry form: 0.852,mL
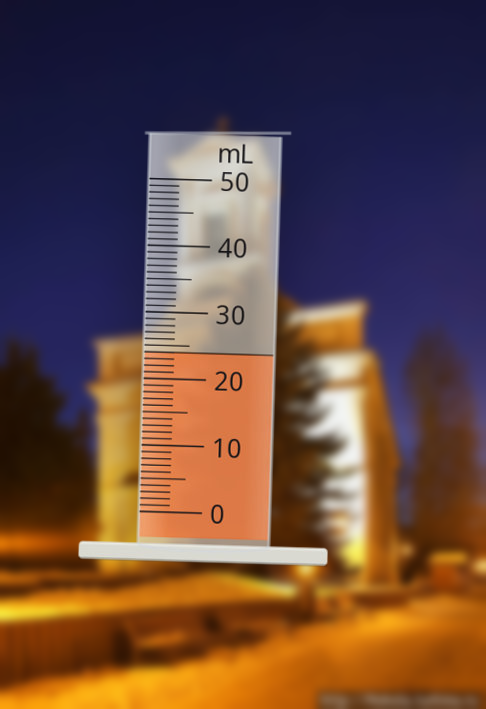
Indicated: 24,mL
